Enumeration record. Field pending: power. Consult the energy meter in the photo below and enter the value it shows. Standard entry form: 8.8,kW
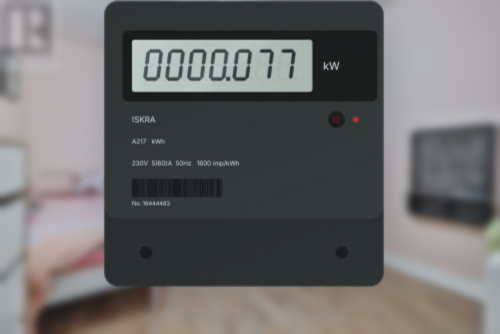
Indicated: 0.077,kW
